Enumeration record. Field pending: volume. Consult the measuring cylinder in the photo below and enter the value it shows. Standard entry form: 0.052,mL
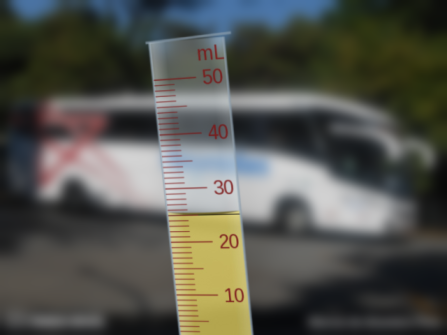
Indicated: 25,mL
